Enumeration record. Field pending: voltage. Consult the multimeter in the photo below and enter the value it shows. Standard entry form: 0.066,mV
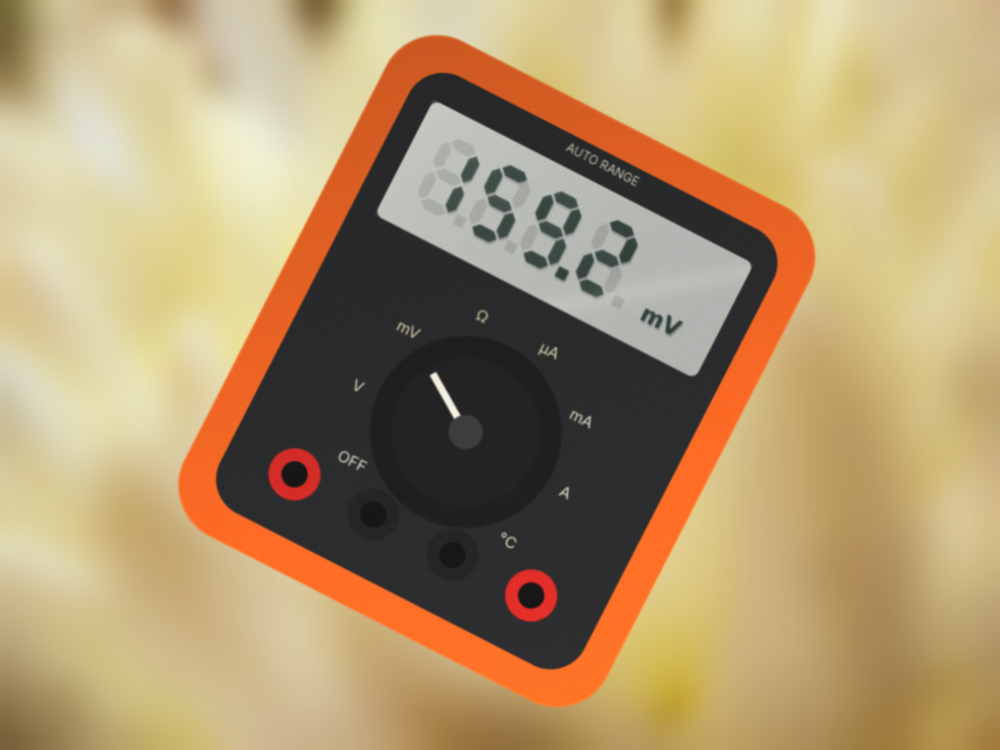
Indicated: 159.2,mV
